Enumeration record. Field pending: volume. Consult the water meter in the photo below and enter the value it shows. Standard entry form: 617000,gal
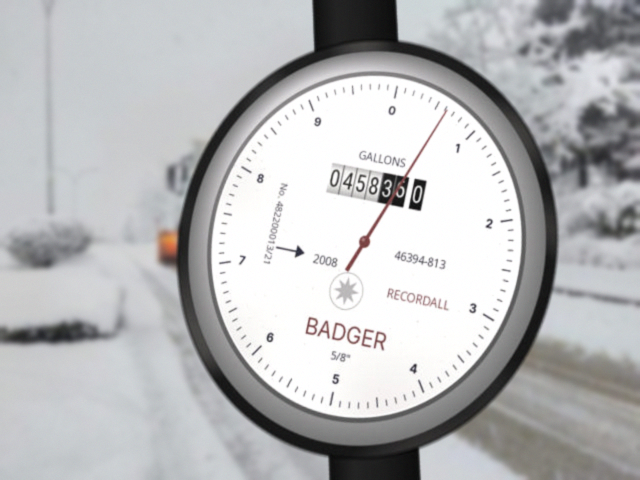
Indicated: 458360.6,gal
